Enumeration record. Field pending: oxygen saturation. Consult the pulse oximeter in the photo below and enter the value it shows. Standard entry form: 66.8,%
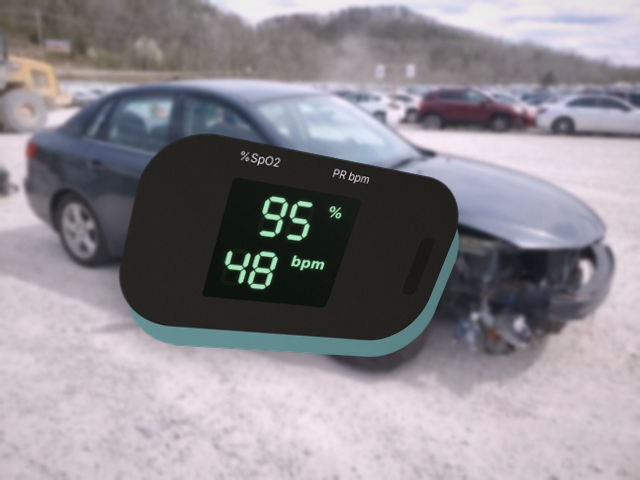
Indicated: 95,%
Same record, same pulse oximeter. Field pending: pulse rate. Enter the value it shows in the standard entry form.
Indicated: 48,bpm
